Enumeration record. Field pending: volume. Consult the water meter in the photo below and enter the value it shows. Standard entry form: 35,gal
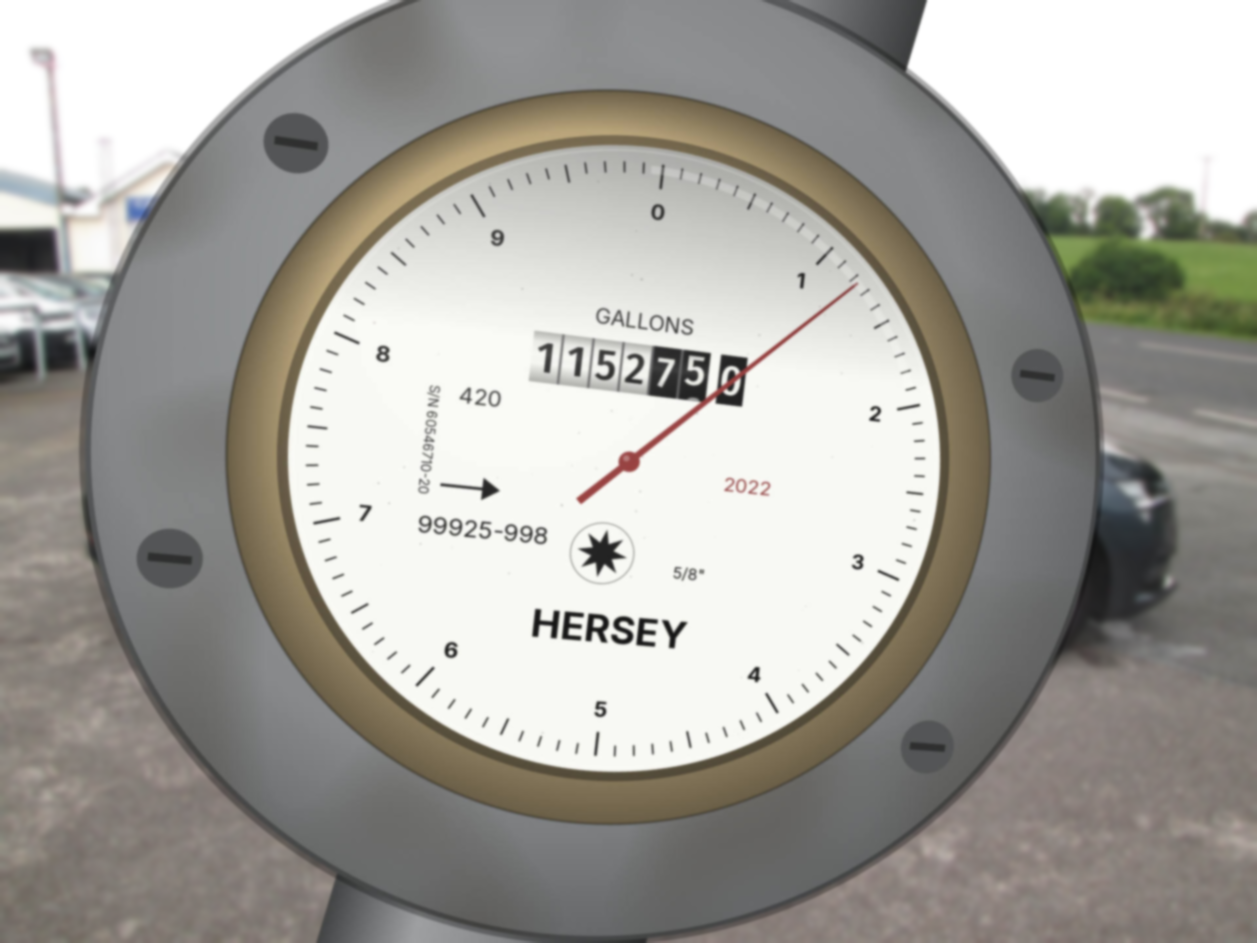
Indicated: 1152751.2,gal
